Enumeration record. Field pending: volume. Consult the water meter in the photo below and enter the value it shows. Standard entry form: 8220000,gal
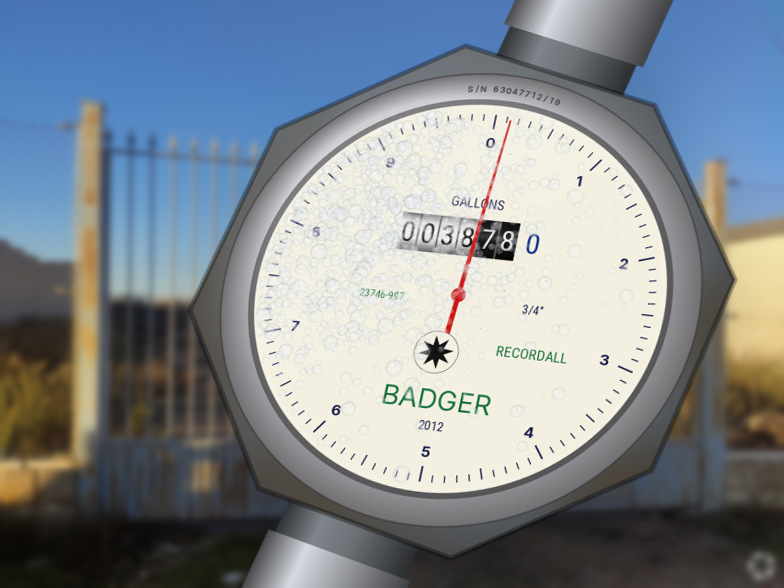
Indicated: 38780.1,gal
